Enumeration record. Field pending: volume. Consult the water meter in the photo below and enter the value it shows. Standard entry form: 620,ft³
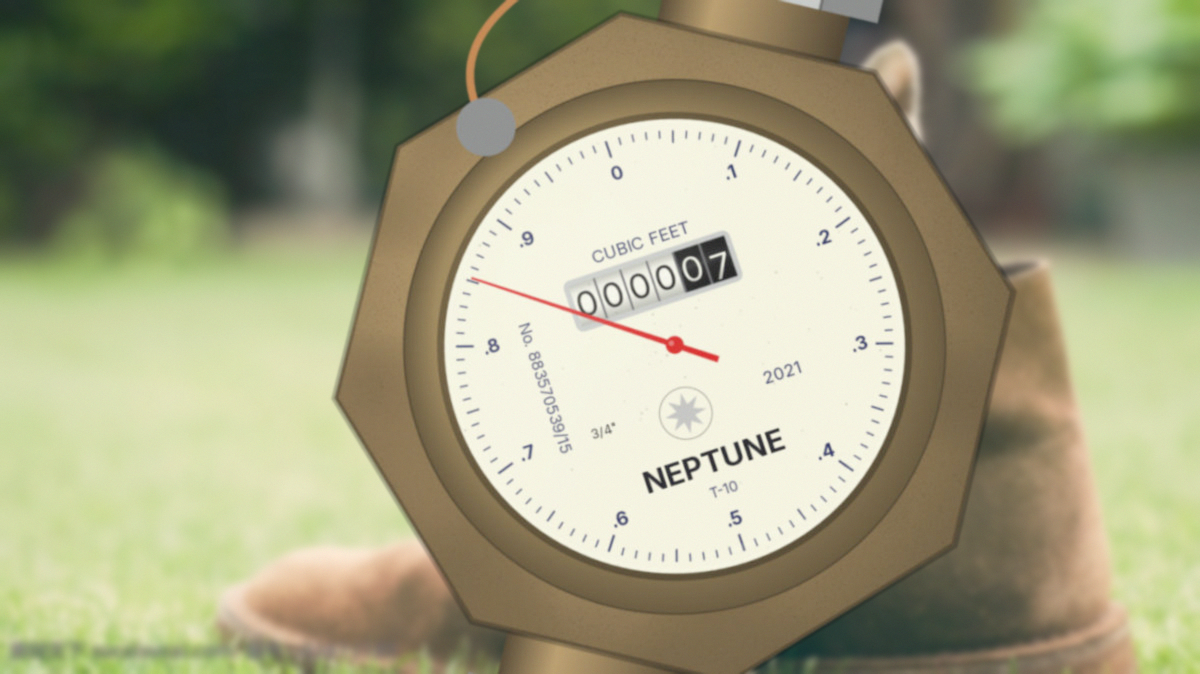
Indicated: 6.85,ft³
